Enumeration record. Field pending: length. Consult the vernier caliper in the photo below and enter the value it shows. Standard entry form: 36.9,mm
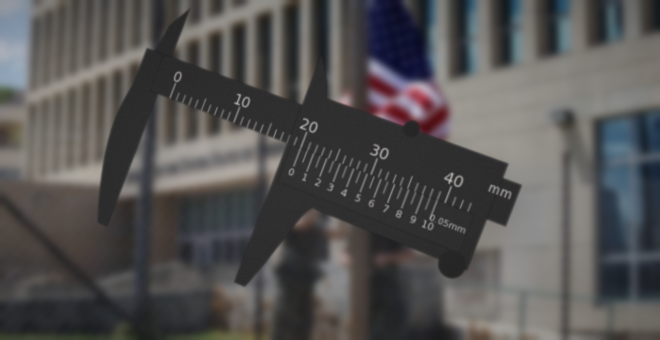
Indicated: 20.0,mm
